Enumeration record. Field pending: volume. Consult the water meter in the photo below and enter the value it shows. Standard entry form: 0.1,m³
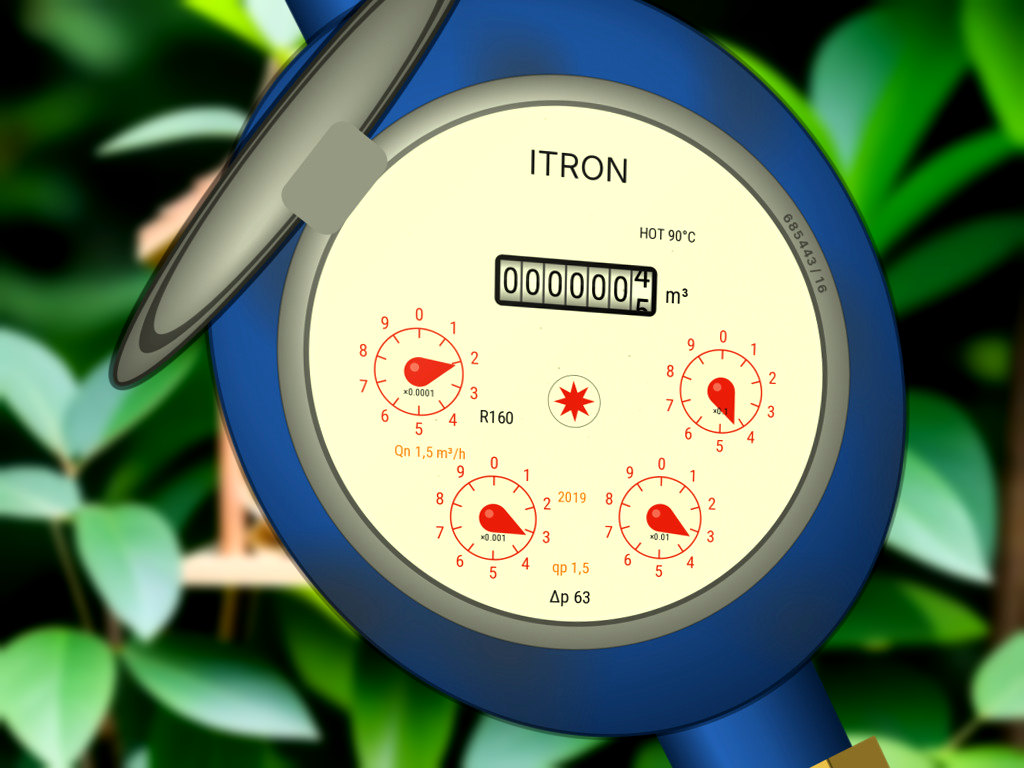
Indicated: 4.4332,m³
